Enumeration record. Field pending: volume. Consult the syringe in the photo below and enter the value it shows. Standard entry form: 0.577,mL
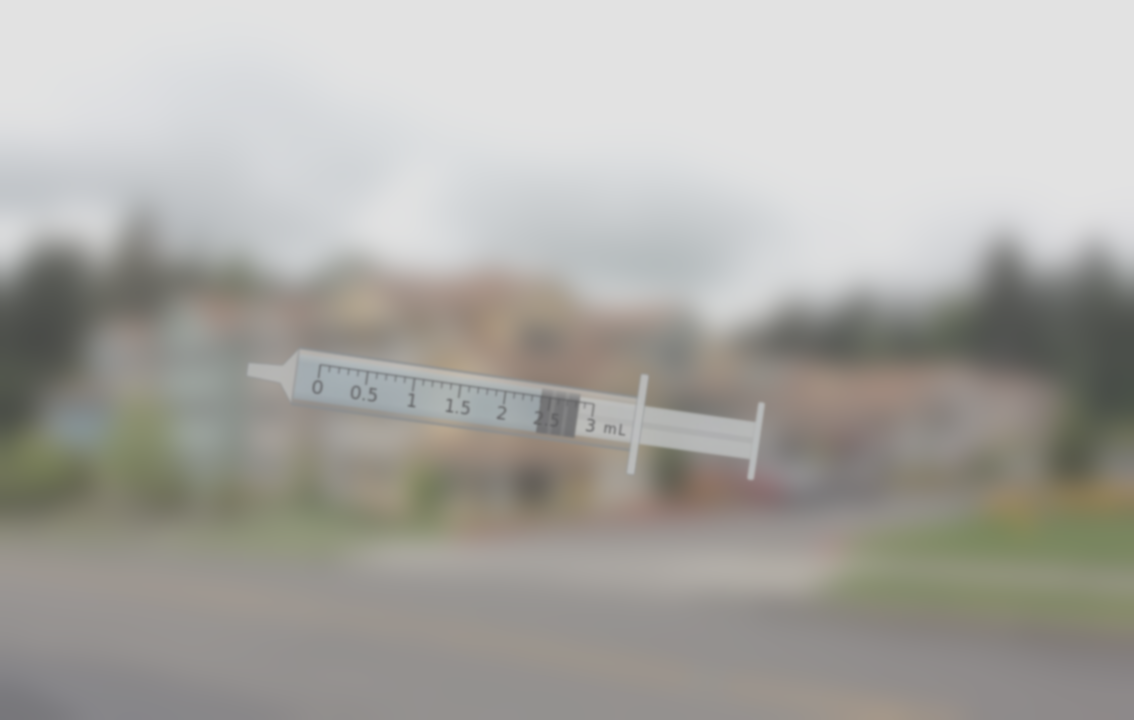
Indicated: 2.4,mL
